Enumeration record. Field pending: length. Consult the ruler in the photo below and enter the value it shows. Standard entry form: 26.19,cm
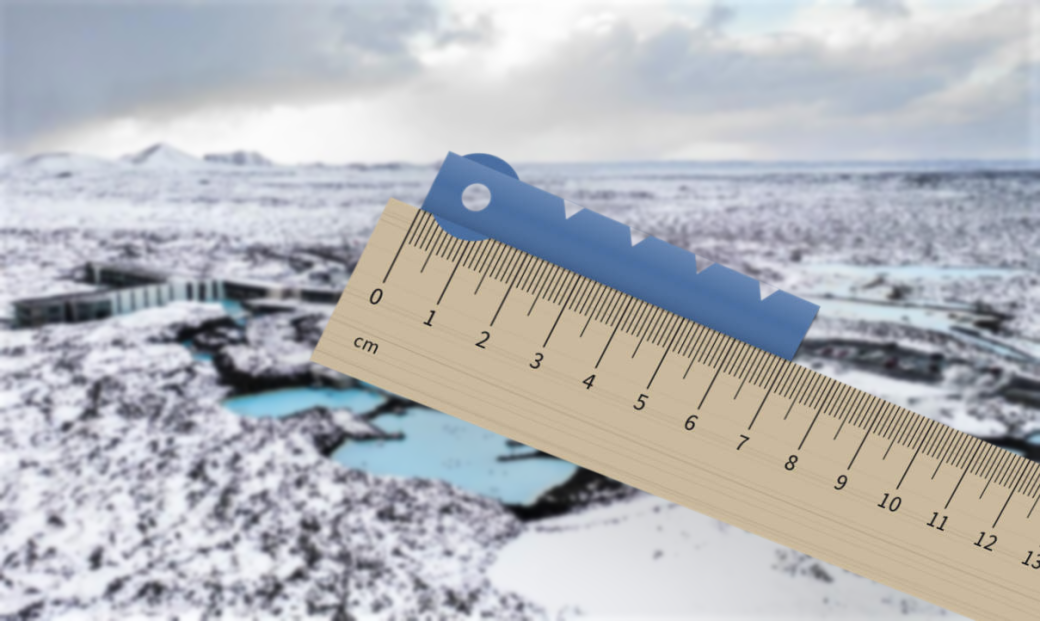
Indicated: 7.1,cm
